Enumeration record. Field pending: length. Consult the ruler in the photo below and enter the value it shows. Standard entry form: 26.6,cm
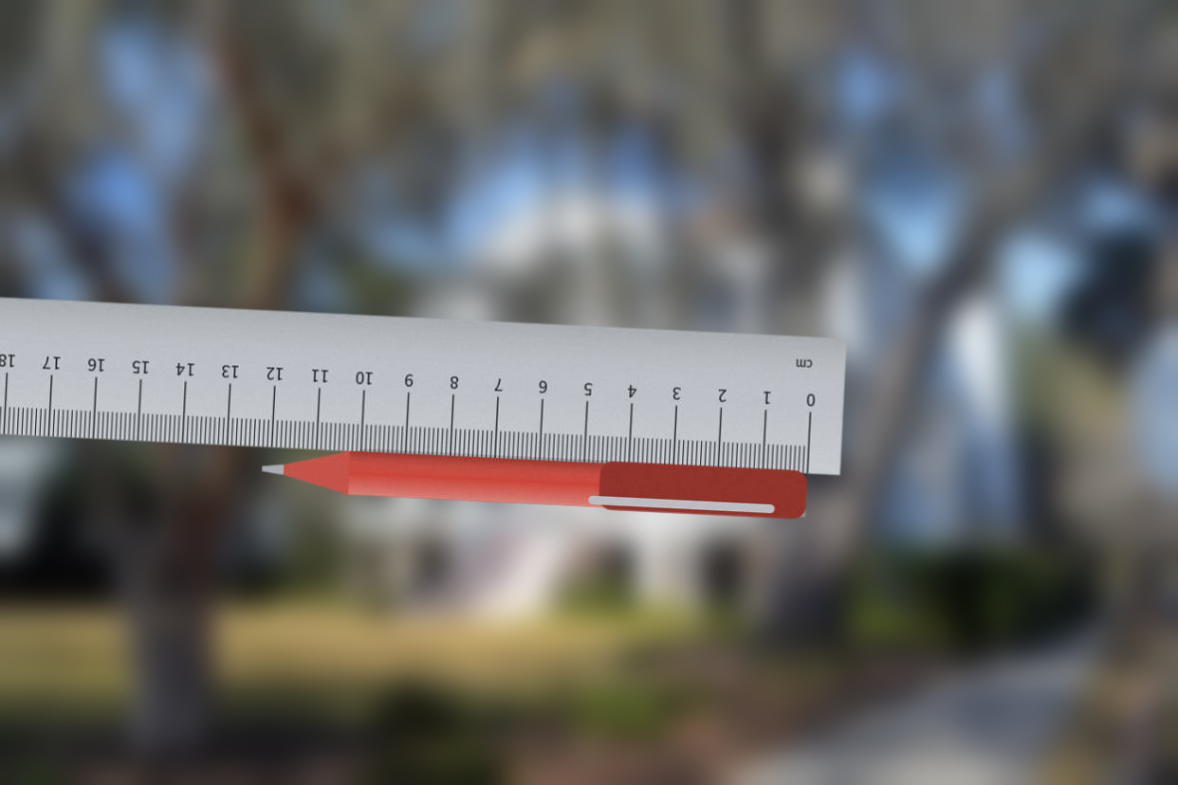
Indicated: 12.2,cm
